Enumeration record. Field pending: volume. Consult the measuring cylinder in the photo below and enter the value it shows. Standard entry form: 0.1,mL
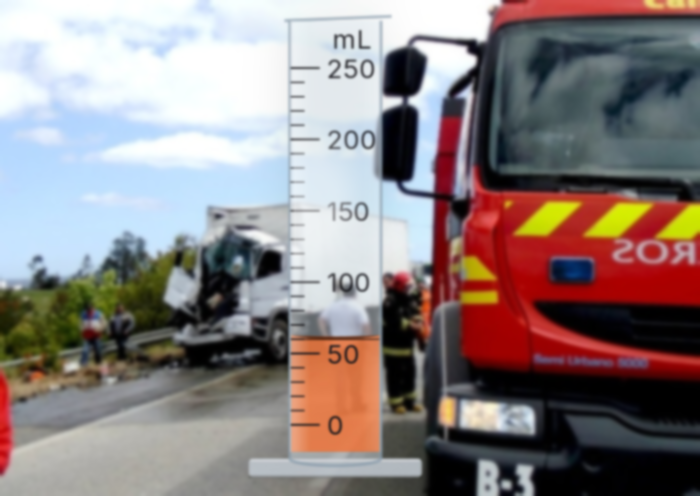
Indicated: 60,mL
